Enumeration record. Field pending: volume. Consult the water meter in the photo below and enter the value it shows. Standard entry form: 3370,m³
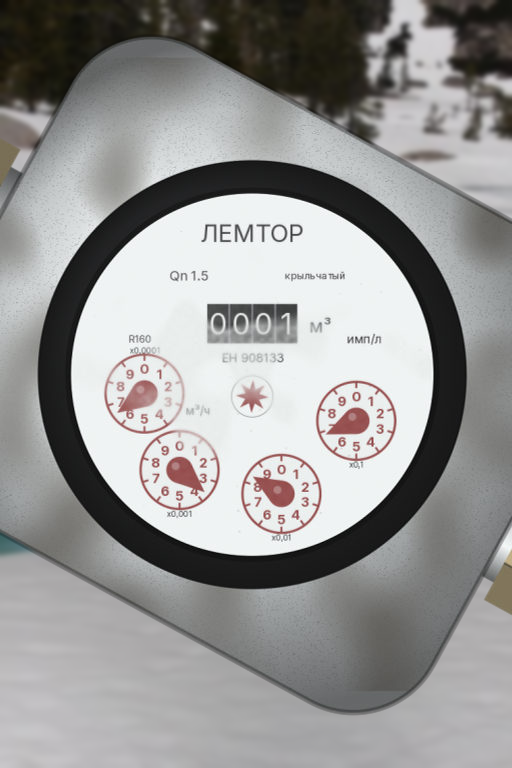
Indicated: 1.6836,m³
